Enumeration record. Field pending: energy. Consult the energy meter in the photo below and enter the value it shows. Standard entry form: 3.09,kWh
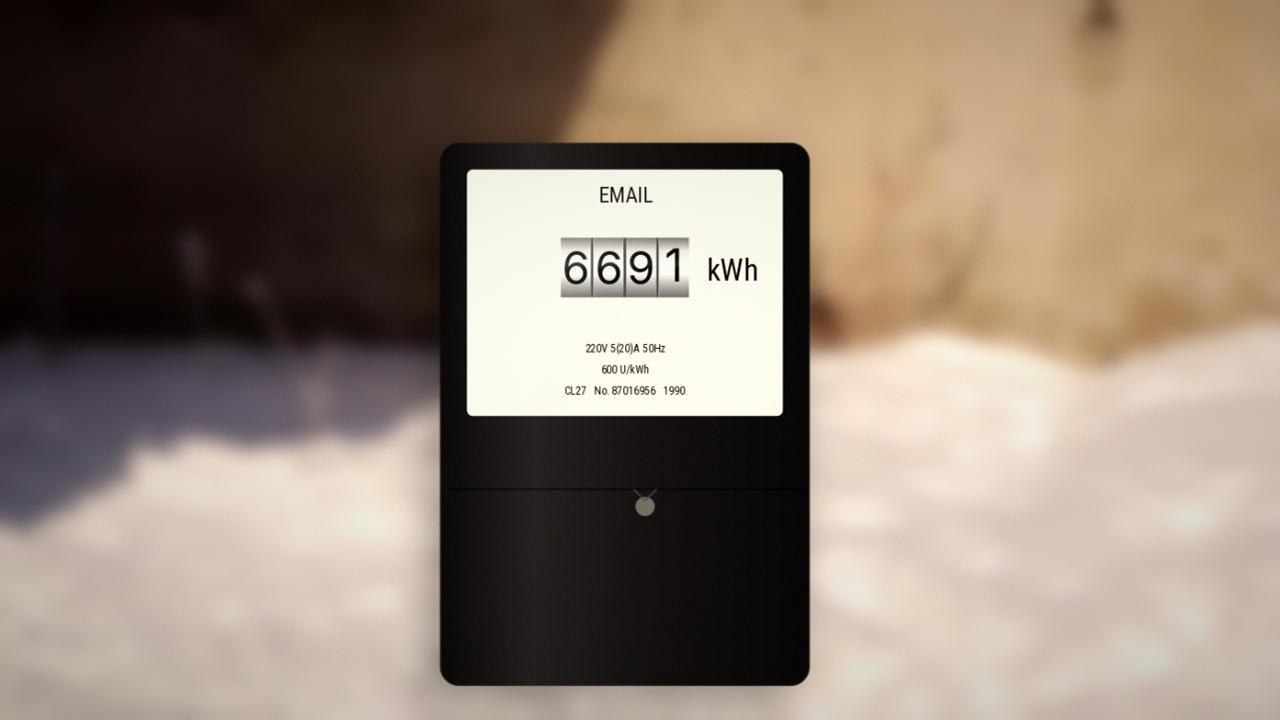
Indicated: 6691,kWh
